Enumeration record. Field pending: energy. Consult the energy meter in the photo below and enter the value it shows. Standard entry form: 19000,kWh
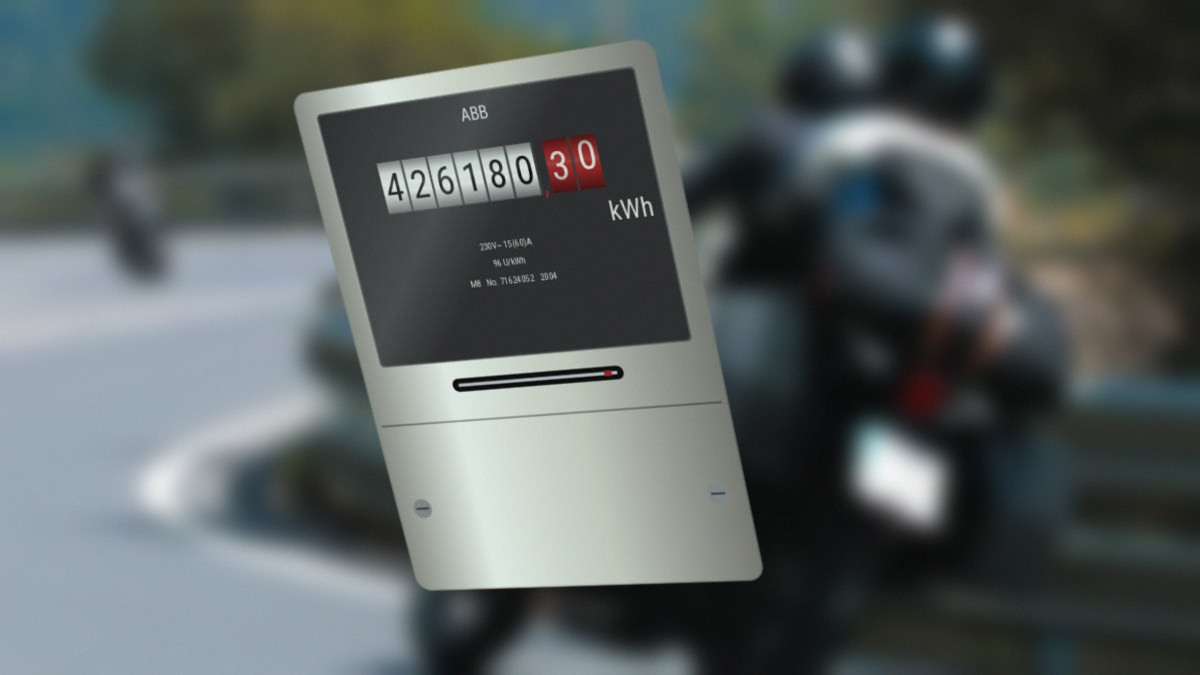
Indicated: 426180.30,kWh
